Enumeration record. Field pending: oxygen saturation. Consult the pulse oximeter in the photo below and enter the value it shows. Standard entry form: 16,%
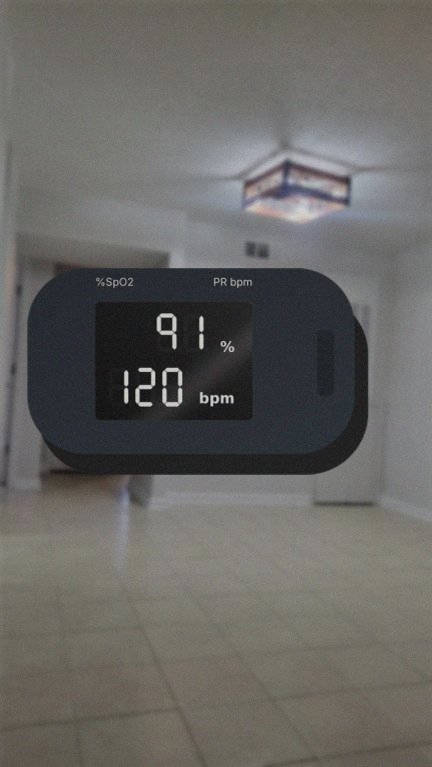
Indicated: 91,%
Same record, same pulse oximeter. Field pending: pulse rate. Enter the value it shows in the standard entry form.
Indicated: 120,bpm
